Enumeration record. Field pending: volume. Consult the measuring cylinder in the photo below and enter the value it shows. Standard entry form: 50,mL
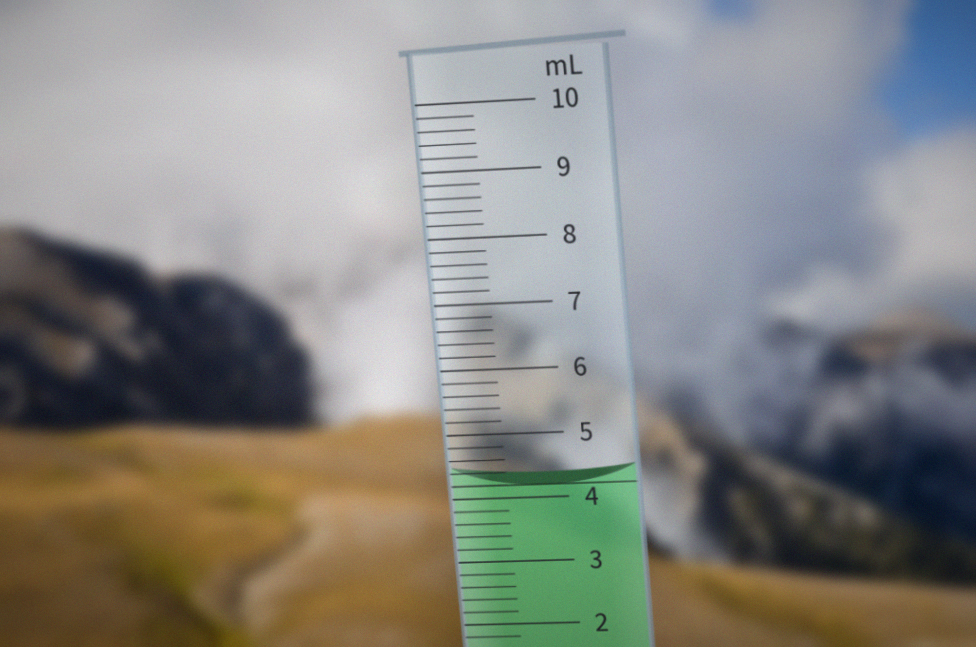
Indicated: 4.2,mL
